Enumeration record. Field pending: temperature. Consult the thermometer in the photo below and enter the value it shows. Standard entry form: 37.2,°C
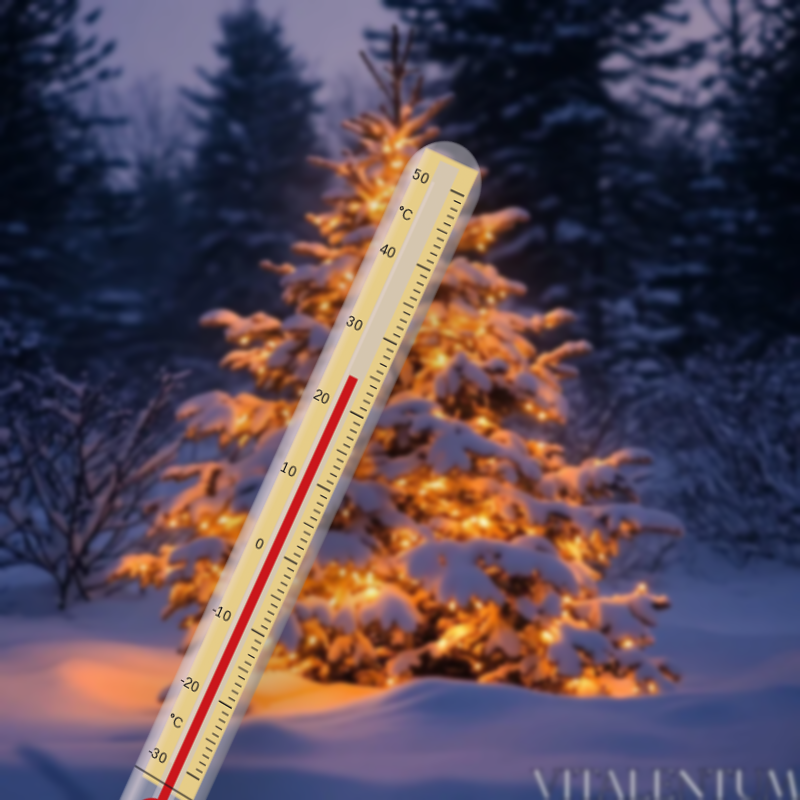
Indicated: 24,°C
